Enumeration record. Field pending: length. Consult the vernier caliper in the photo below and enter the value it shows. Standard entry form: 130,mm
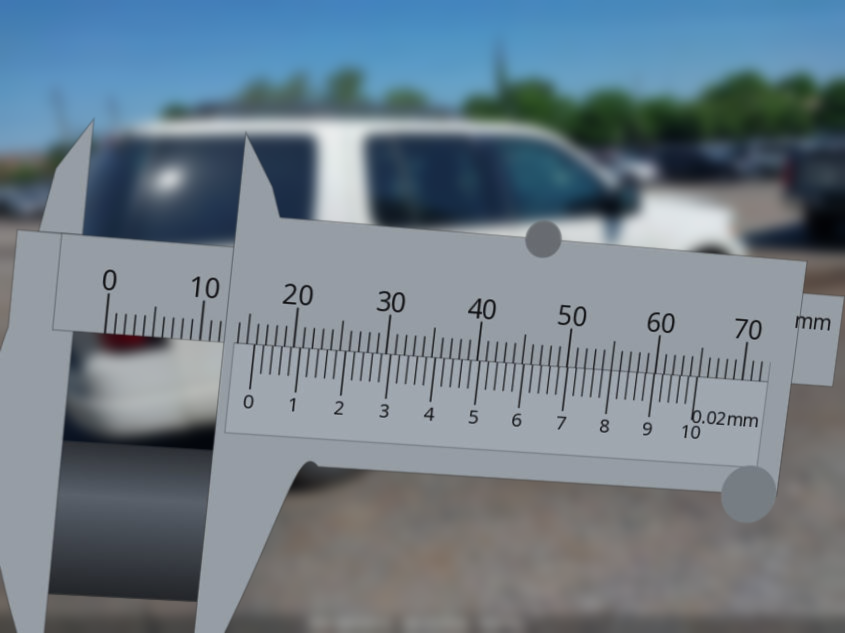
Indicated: 15.8,mm
